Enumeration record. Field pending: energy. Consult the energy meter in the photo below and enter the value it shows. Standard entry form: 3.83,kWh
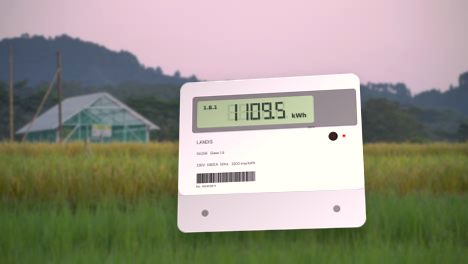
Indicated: 1109.5,kWh
